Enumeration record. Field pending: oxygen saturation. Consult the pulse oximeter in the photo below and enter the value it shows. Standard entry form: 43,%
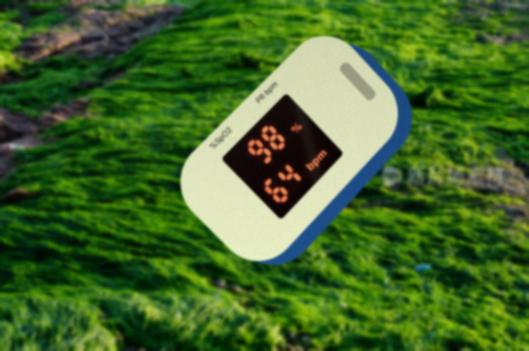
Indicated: 98,%
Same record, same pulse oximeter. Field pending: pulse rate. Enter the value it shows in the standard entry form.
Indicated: 64,bpm
